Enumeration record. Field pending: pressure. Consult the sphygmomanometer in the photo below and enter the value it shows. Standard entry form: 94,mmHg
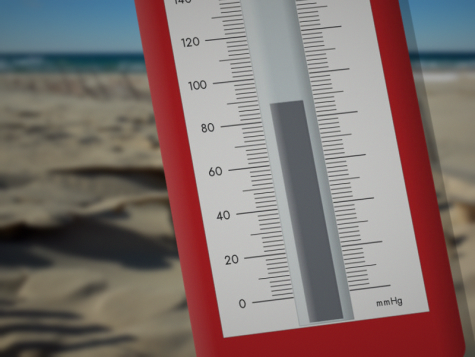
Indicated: 88,mmHg
